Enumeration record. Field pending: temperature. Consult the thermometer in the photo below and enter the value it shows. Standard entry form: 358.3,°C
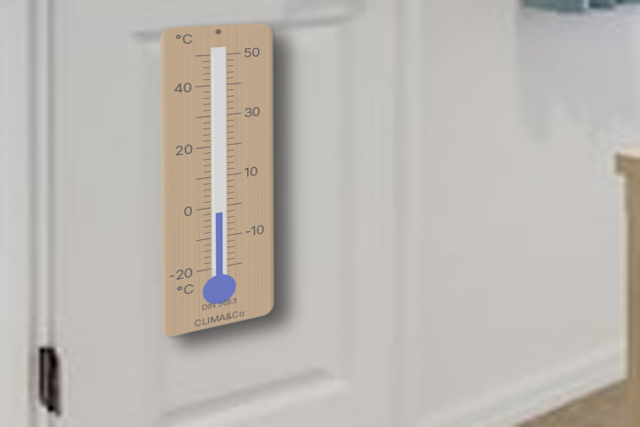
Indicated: -2,°C
